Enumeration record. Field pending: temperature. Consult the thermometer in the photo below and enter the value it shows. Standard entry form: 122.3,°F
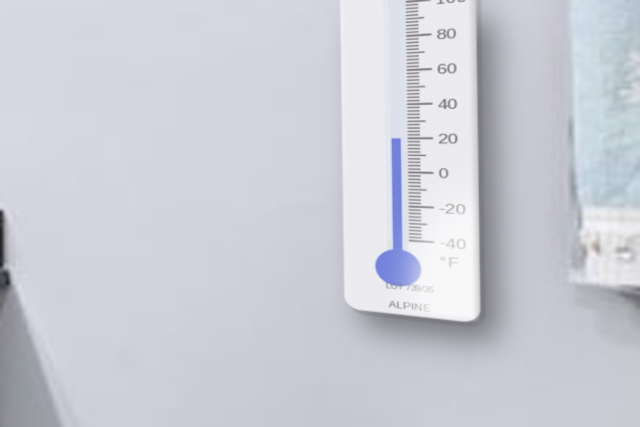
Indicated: 20,°F
